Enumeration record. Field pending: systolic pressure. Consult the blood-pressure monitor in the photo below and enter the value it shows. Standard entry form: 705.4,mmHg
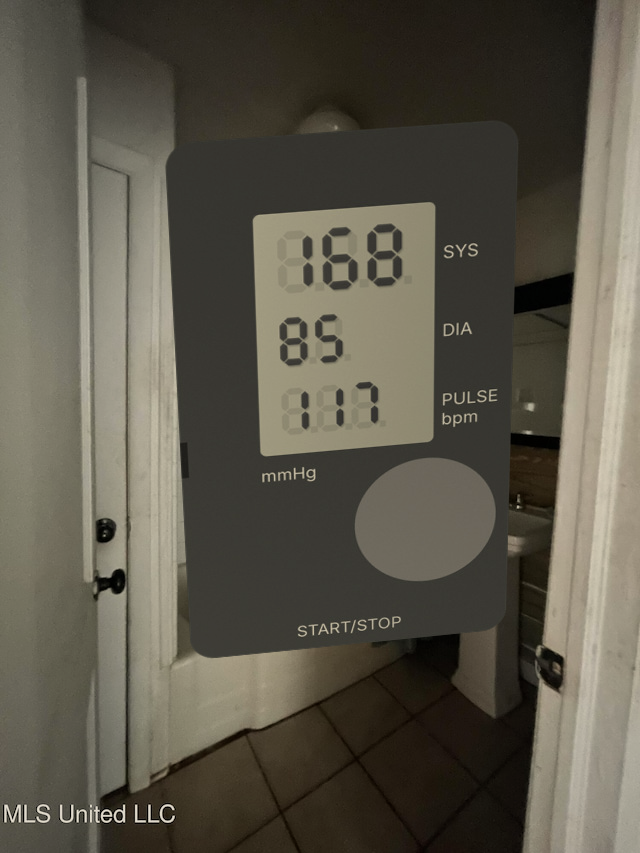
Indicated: 168,mmHg
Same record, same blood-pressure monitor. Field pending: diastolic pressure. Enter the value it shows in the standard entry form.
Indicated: 85,mmHg
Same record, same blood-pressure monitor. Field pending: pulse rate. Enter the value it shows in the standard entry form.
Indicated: 117,bpm
